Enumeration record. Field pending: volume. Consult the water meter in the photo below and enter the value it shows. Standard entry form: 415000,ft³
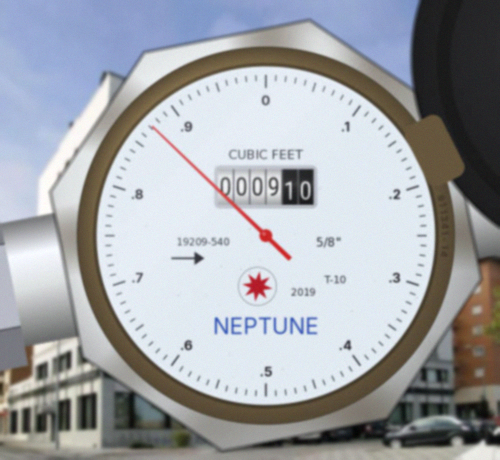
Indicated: 909.87,ft³
